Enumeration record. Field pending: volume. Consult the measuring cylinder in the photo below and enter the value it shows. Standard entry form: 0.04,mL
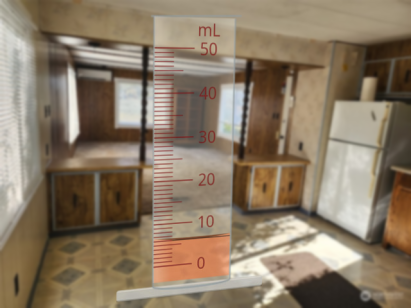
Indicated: 6,mL
